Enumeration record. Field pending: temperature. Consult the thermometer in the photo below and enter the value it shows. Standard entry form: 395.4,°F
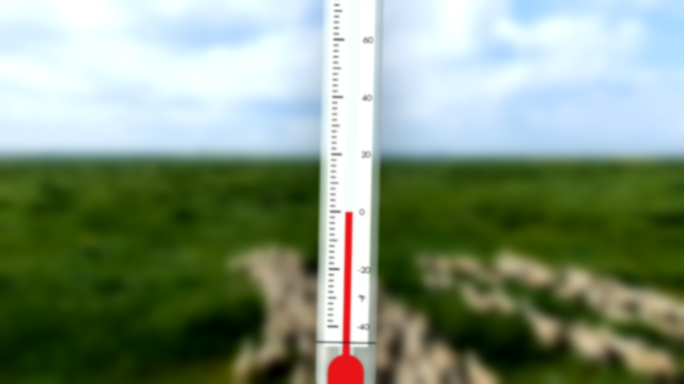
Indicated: 0,°F
